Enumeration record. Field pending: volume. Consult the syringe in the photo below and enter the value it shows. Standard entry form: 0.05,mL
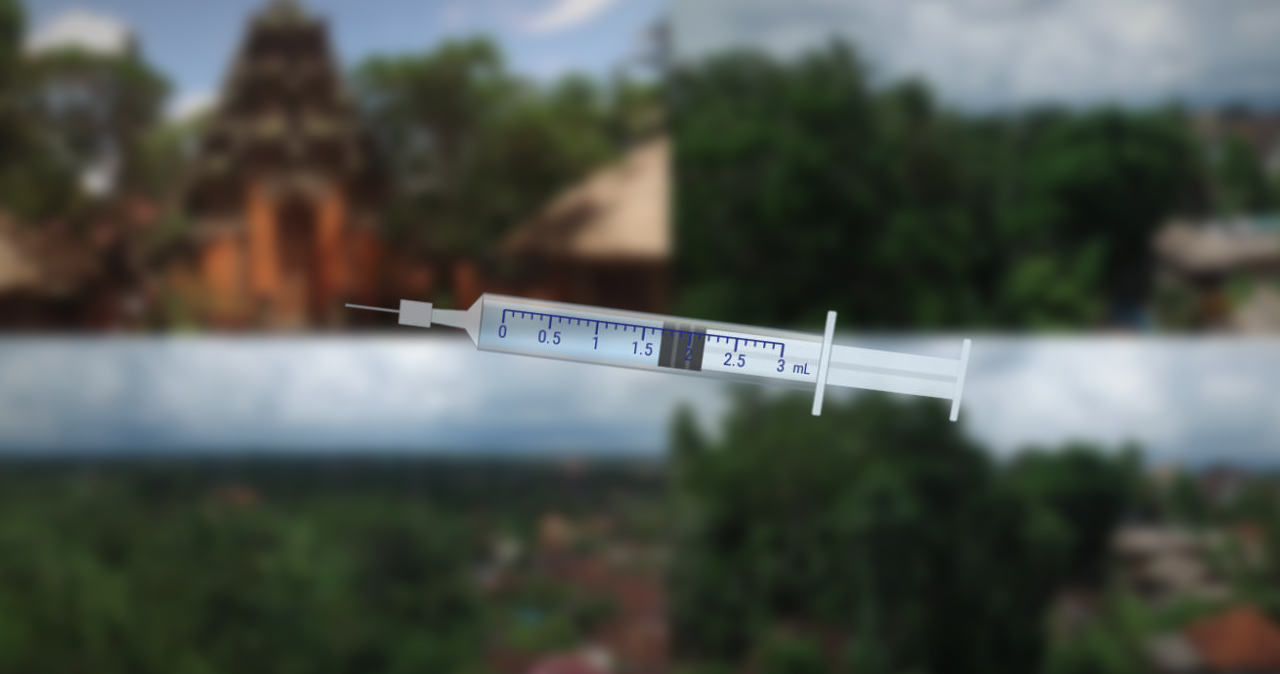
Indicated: 1.7,mL
